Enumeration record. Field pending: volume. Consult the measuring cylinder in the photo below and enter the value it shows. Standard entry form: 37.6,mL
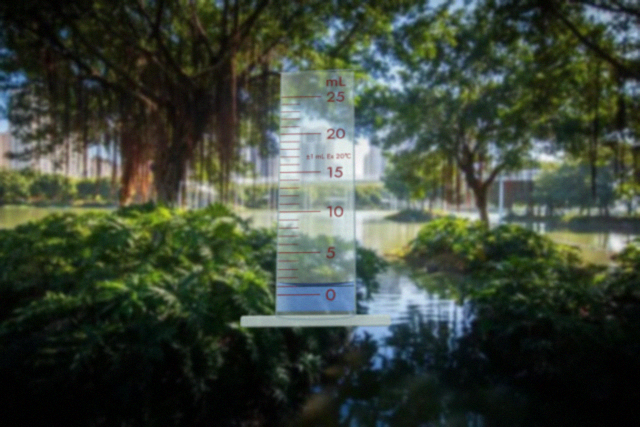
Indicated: 1,mL
